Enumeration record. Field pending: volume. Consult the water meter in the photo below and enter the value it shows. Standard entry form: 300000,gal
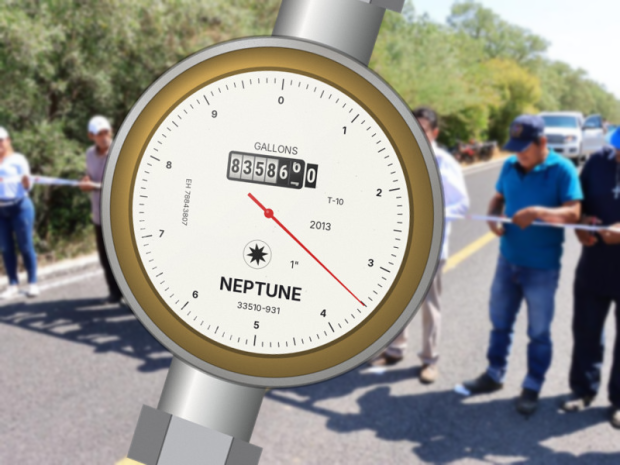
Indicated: 8358663.5,gal
